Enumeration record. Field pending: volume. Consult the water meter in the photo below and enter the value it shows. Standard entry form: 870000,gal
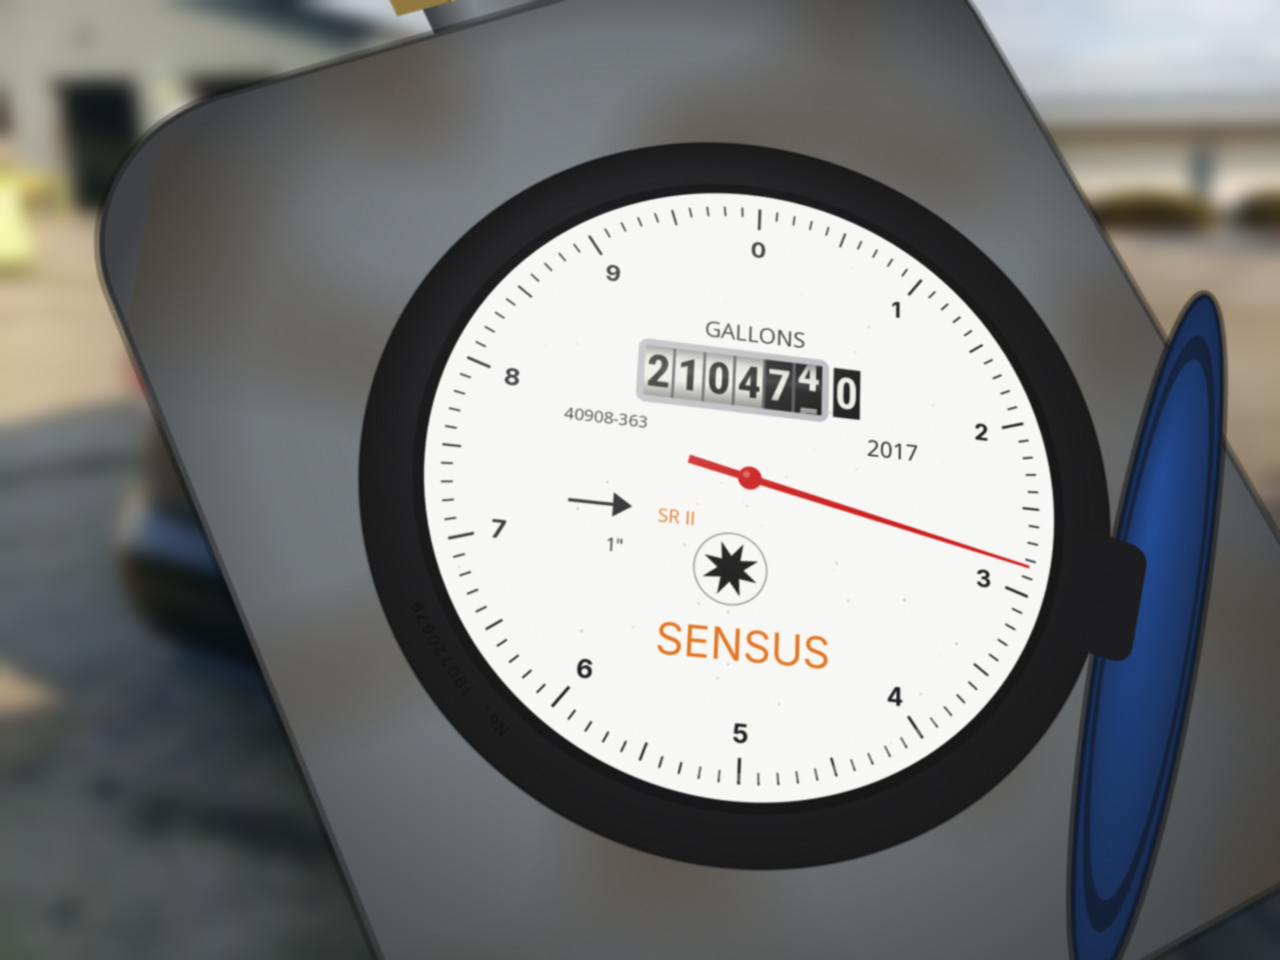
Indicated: 2104742.8,gal
